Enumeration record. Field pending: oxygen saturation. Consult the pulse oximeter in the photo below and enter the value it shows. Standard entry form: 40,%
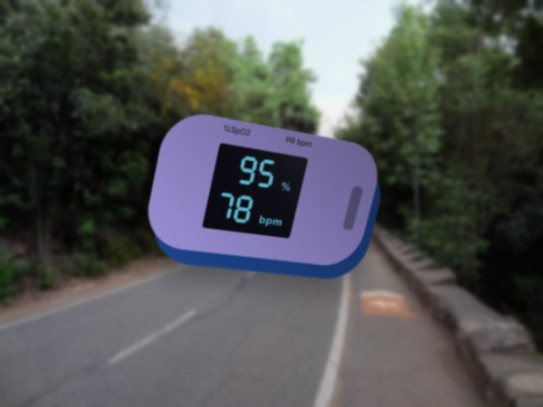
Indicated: 95,%
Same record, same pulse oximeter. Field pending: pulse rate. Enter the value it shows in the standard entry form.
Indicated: 78,bpm
